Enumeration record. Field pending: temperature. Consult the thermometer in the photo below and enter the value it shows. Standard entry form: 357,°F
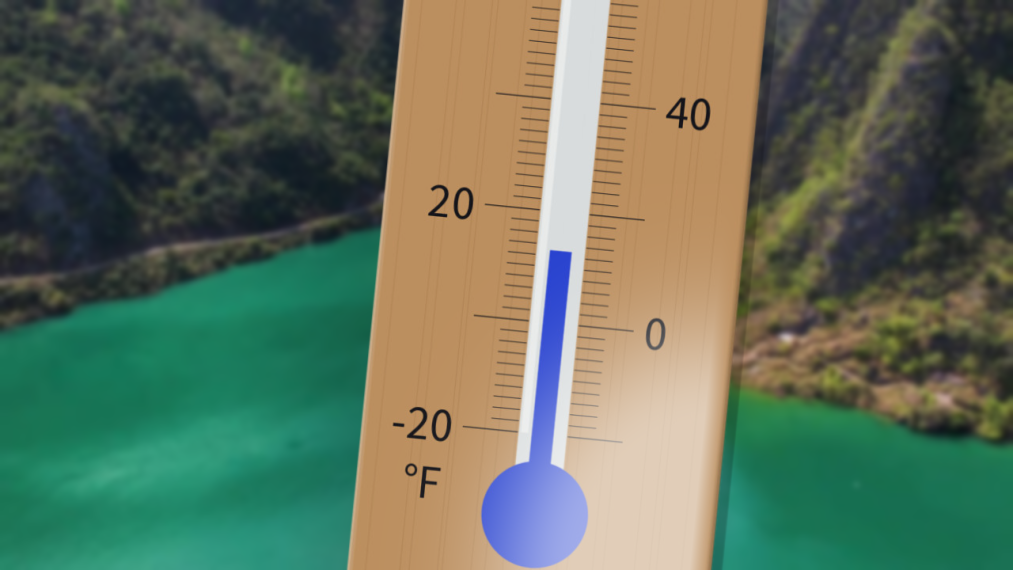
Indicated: 13,°F
